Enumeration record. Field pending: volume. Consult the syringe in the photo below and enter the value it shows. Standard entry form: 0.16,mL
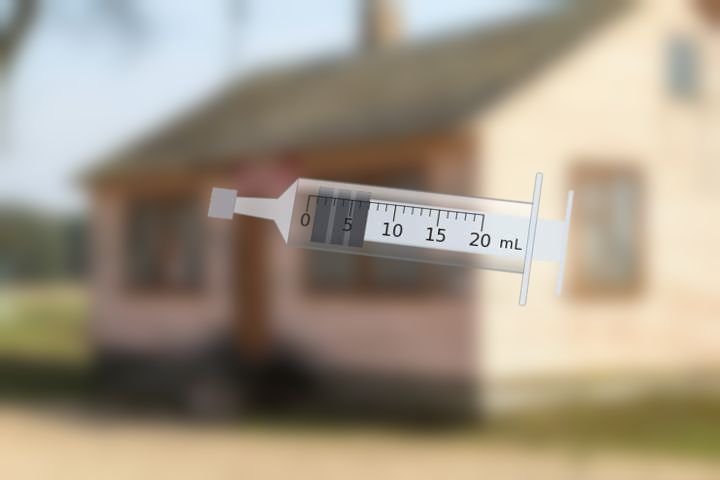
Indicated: 1,mL
